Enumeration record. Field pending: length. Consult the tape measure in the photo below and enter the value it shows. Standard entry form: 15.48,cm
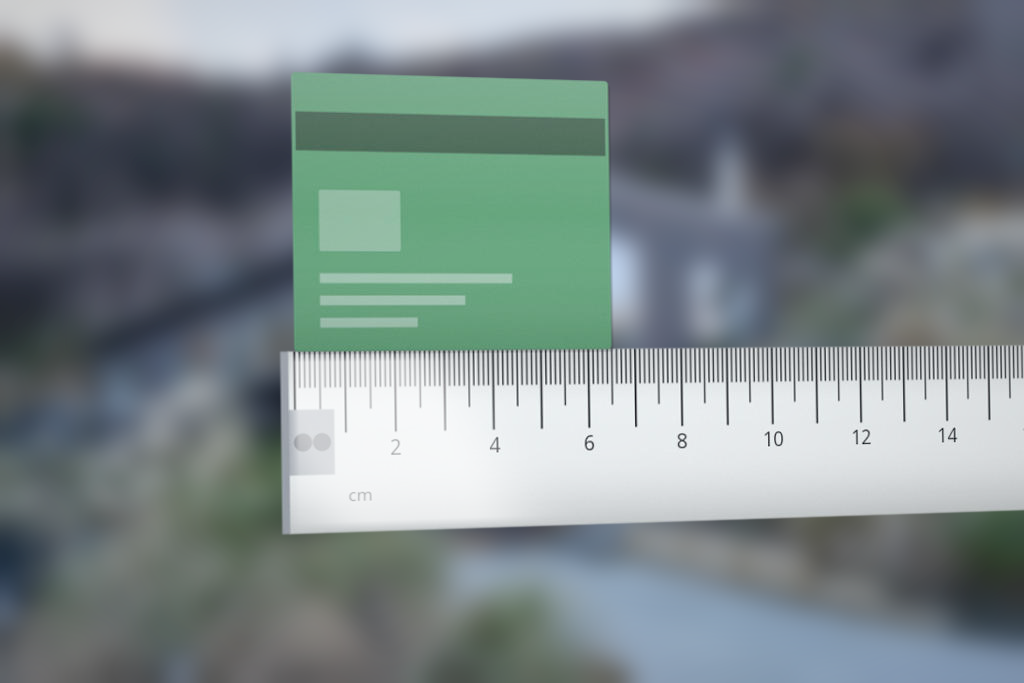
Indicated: 6.5,cm
